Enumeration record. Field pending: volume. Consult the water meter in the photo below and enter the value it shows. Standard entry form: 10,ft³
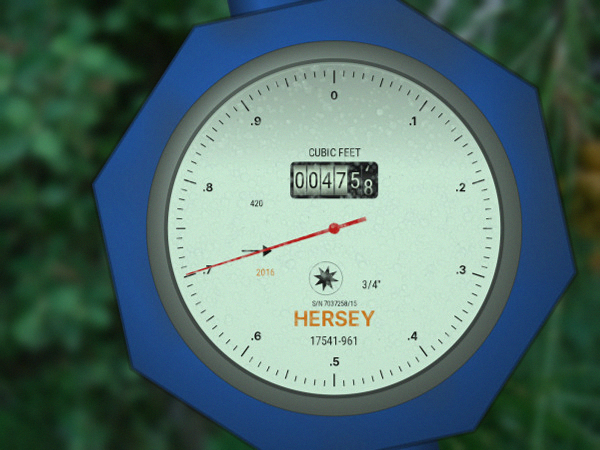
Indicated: 4757.70,ft³
